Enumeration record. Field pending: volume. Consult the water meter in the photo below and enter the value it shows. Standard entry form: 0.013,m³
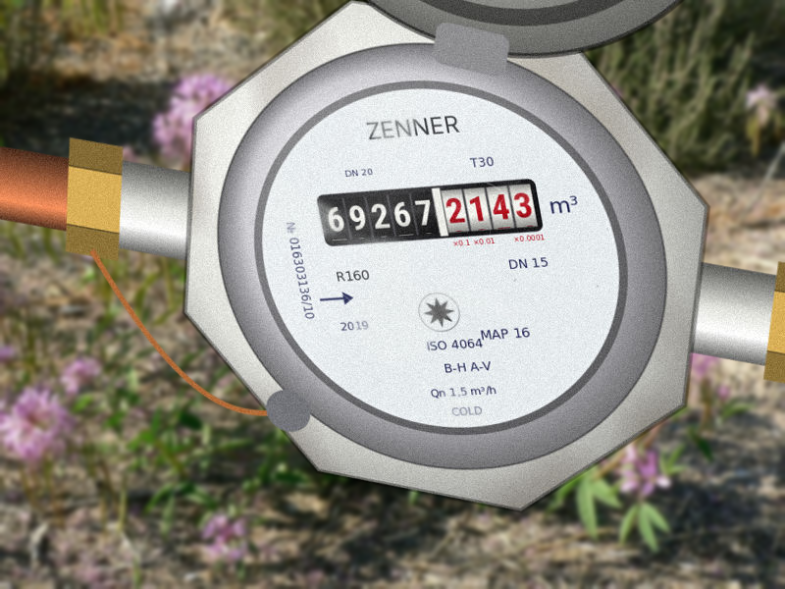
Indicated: 69267.2143,m³
